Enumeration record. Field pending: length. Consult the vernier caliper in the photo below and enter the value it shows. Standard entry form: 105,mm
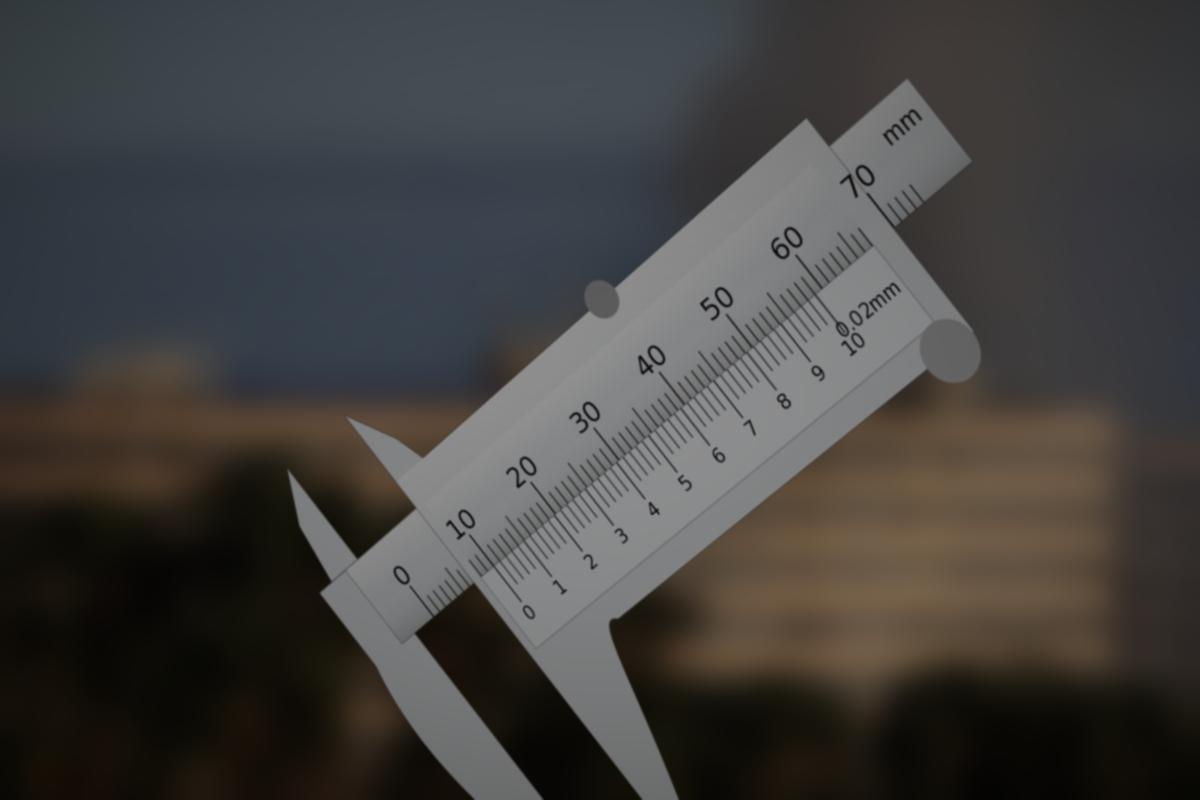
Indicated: 10.0,mm
